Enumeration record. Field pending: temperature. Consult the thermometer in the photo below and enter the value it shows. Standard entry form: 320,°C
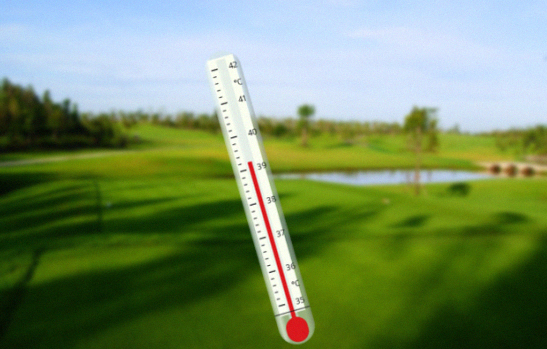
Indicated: 39.2,°C
